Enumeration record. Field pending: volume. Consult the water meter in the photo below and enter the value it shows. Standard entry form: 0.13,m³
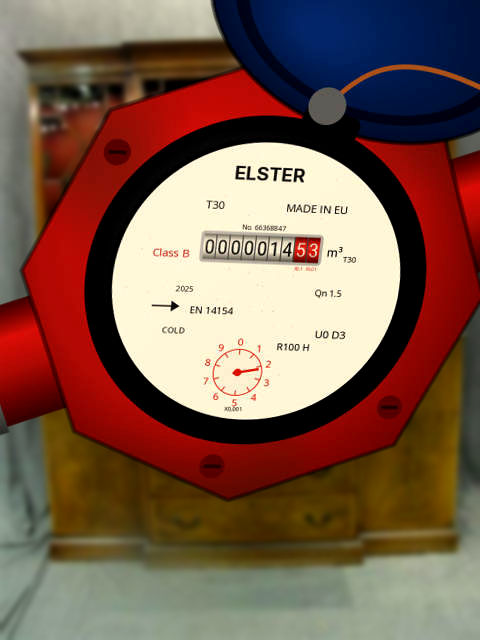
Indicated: 14.532,m³
